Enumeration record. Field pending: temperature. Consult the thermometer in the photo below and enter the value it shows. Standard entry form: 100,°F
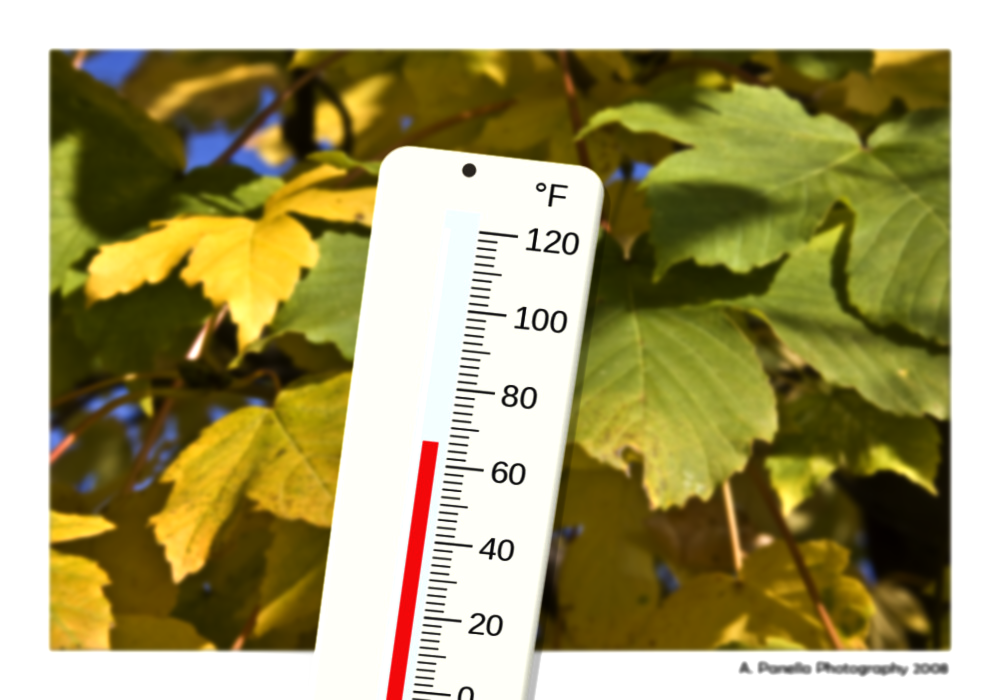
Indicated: 66,°F
